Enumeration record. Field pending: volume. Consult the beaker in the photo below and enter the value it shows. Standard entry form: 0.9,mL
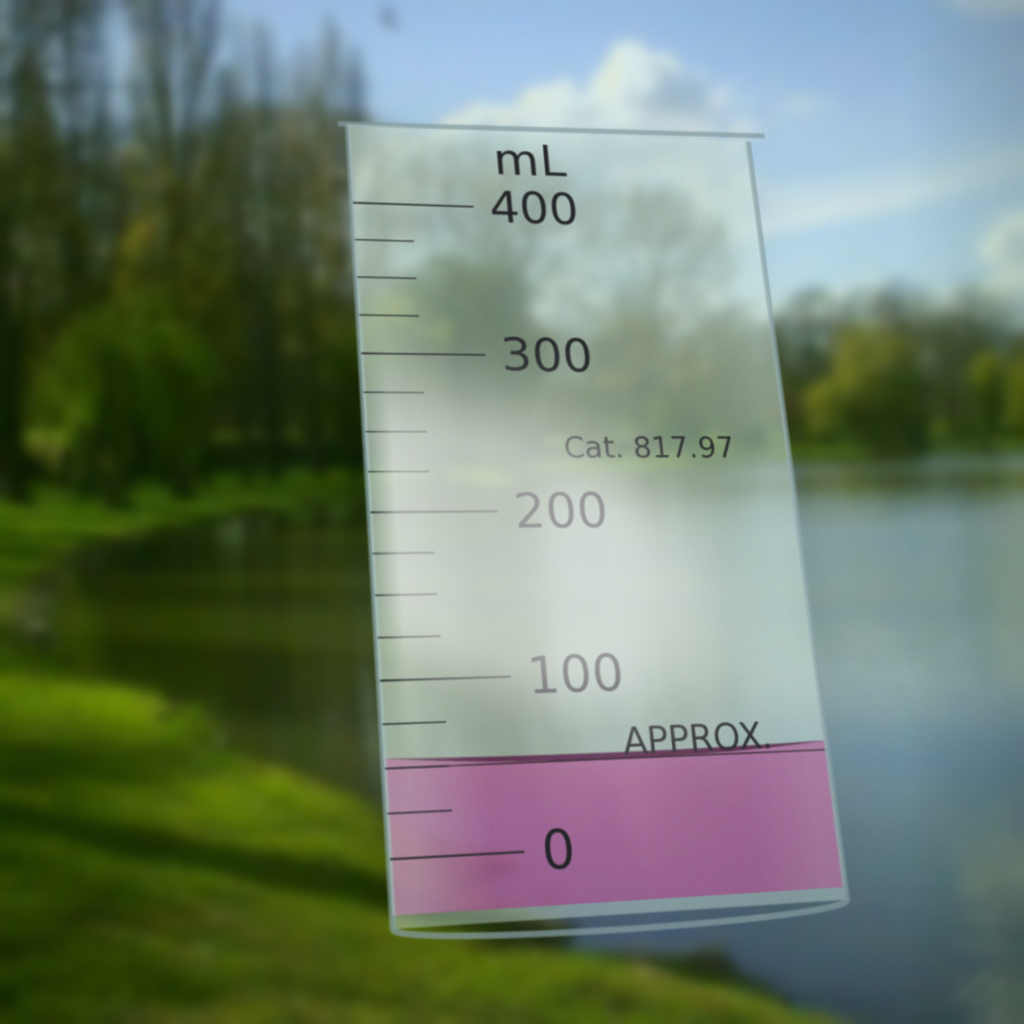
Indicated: 50,mL
